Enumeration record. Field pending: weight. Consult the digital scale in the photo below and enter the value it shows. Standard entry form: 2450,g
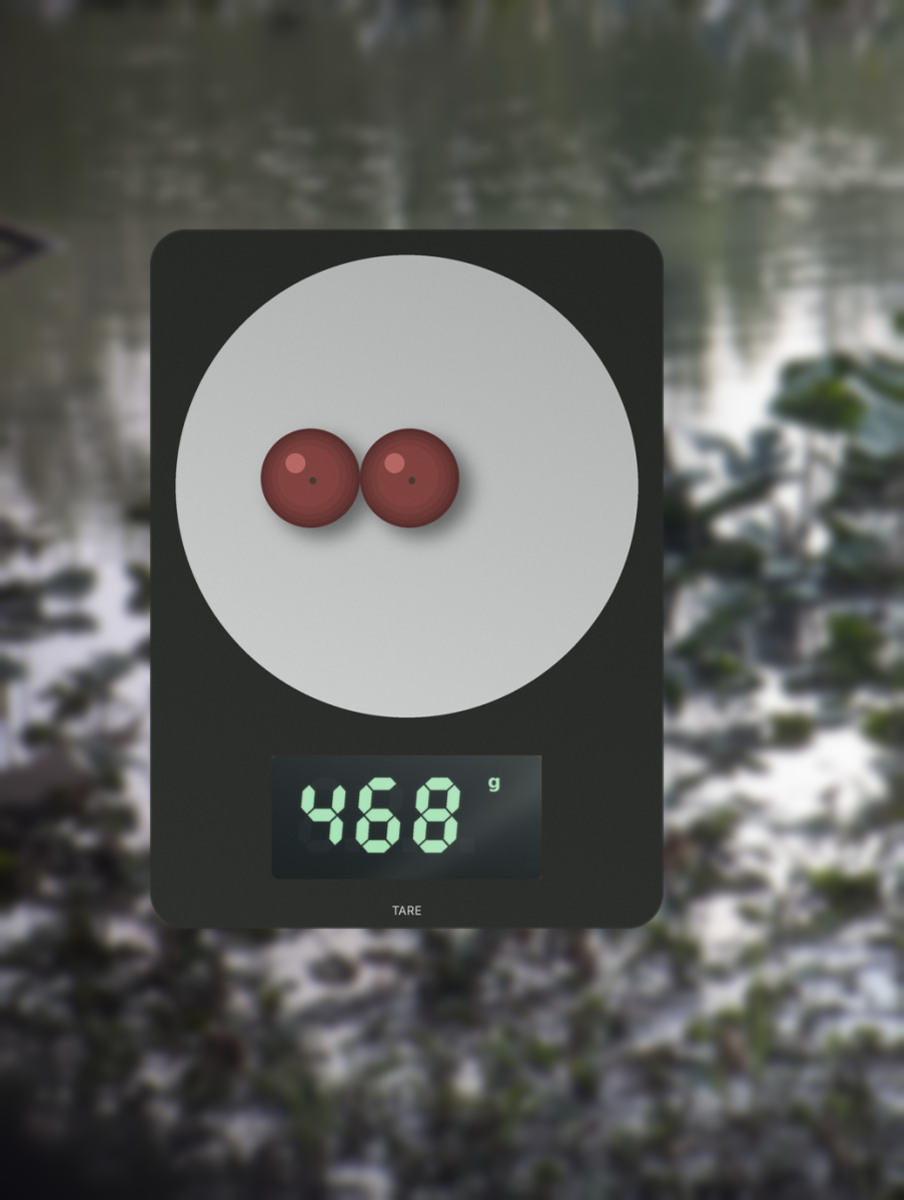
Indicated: 468,g
